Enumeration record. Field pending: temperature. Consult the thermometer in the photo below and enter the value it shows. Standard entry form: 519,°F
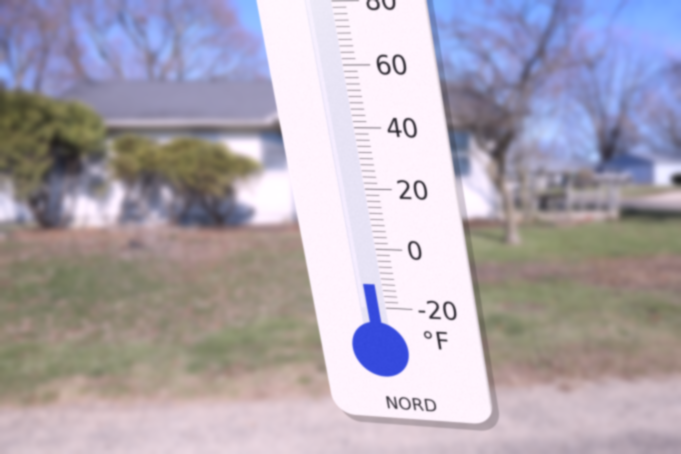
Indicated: -12,°F
